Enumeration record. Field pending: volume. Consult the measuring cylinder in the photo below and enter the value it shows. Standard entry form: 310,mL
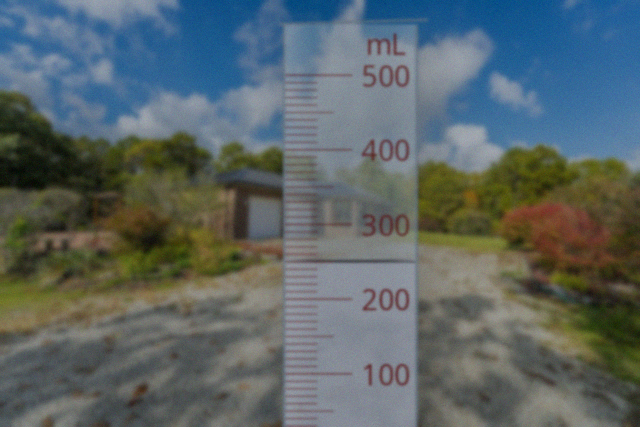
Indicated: 250,mL
